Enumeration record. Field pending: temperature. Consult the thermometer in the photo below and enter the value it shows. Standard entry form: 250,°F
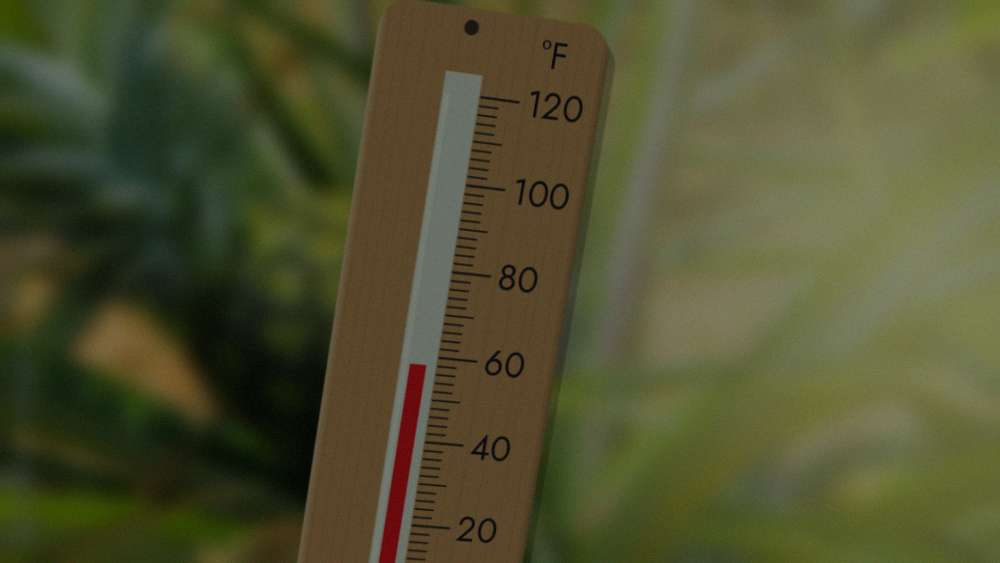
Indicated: 58,°F
